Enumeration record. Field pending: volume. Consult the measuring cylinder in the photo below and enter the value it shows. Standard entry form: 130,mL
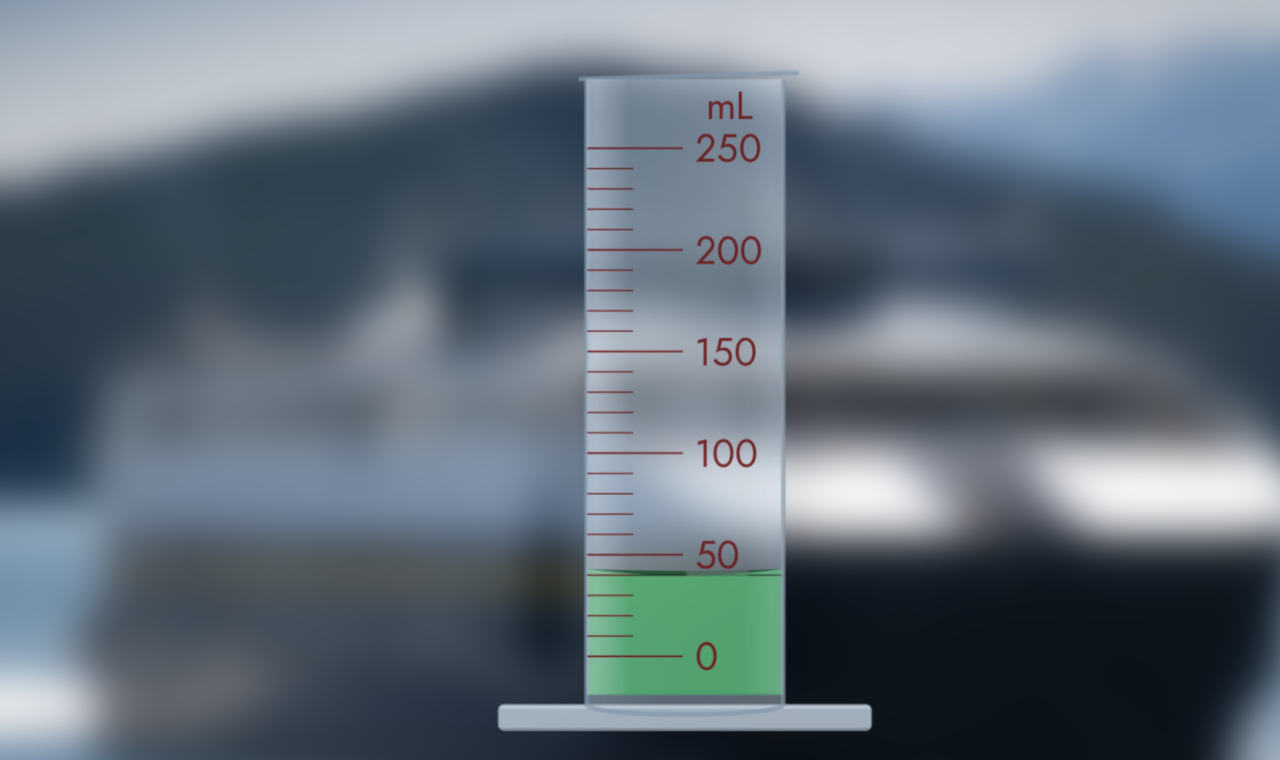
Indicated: 40,mL
